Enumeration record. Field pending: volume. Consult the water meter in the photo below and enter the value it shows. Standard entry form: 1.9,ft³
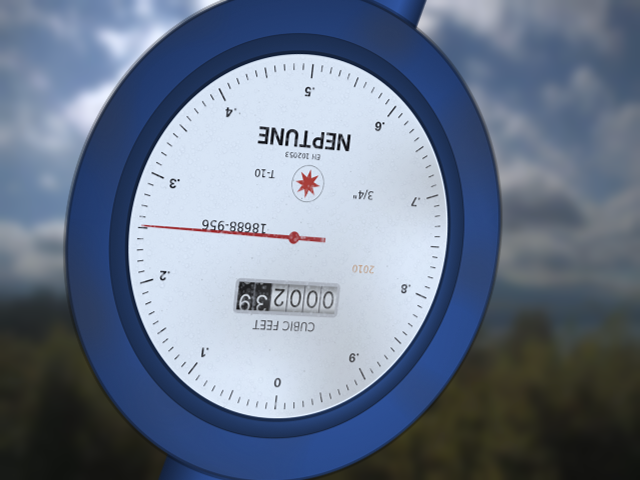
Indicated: 239.25,ft³
